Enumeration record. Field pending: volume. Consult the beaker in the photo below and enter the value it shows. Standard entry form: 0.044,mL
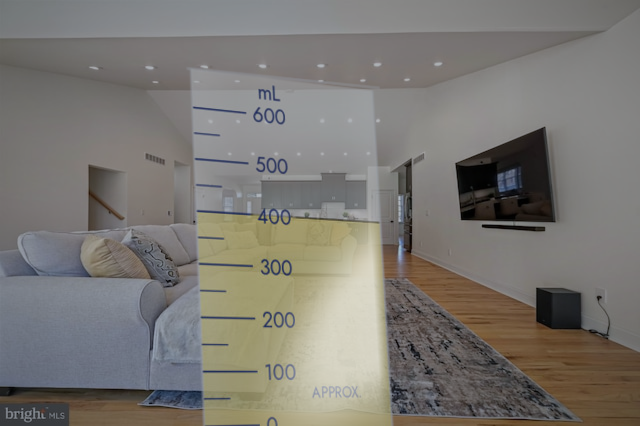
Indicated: 400,mL
